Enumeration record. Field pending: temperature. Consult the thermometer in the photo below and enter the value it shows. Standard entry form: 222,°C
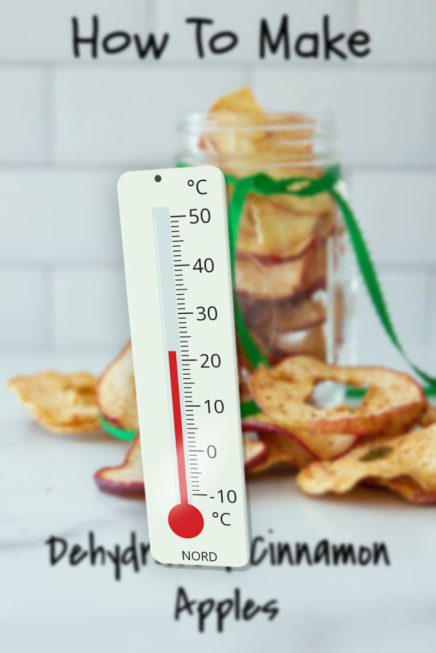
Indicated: 22,°C
